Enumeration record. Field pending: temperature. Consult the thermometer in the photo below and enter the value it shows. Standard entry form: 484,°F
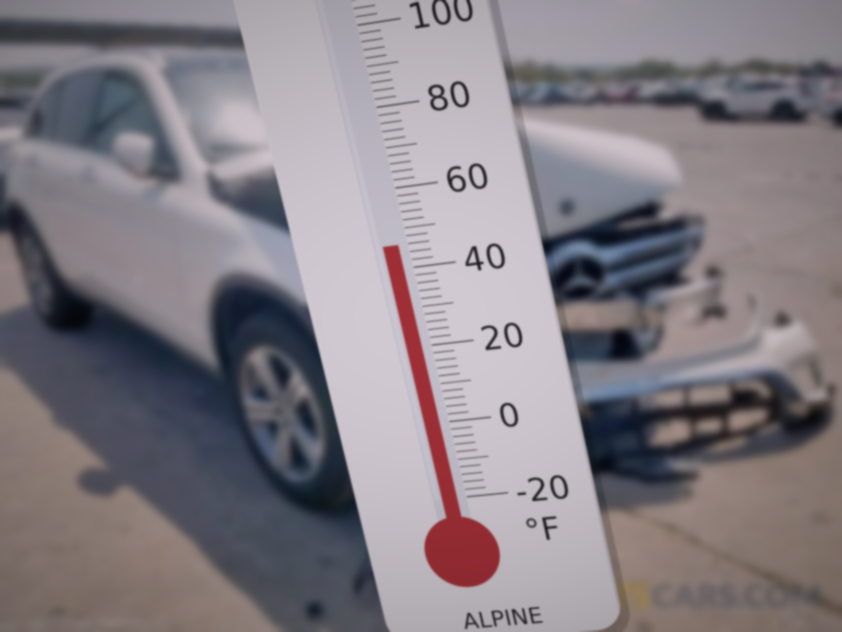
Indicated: 46,°F
